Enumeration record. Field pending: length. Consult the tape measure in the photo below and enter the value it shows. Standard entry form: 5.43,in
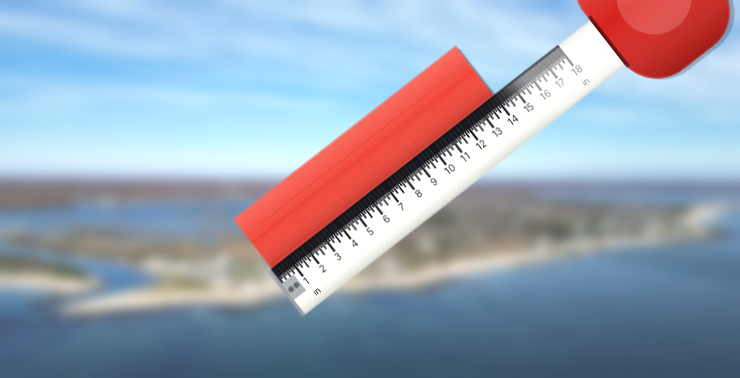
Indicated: 14,in
